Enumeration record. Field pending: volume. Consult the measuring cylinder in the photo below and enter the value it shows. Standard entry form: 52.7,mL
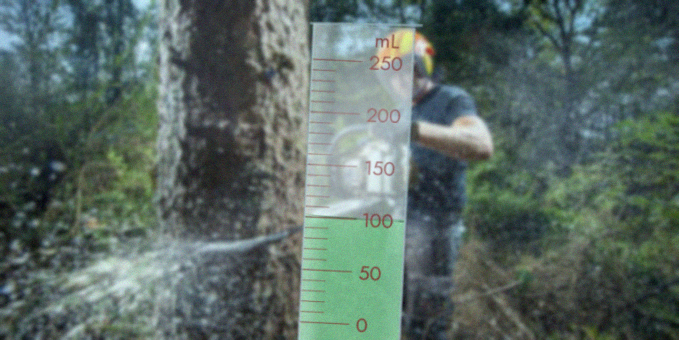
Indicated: 100,mL
